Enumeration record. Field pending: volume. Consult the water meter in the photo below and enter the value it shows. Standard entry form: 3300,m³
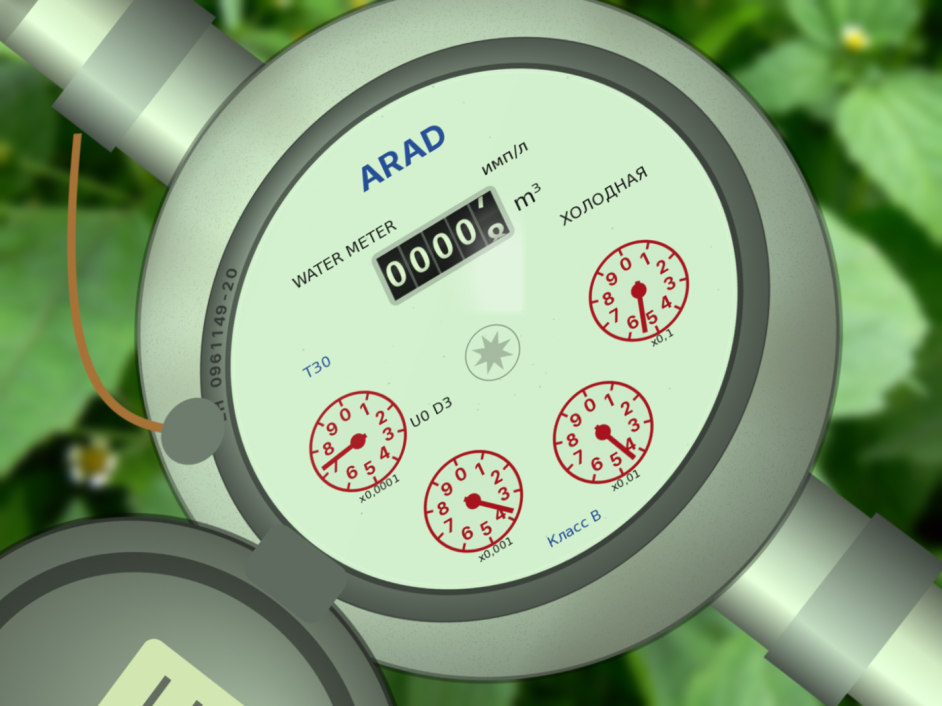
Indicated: 7.5437,m³
